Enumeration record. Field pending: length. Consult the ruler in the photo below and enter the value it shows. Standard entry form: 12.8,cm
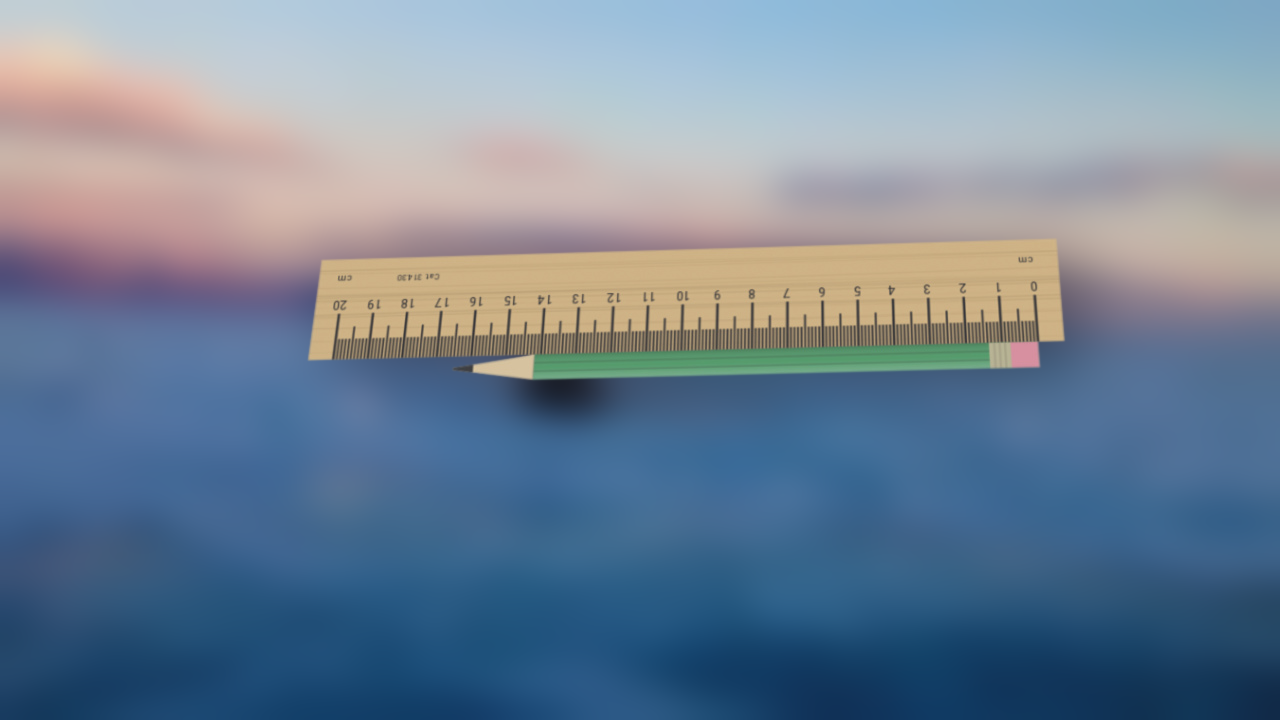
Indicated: 16.5,cm
